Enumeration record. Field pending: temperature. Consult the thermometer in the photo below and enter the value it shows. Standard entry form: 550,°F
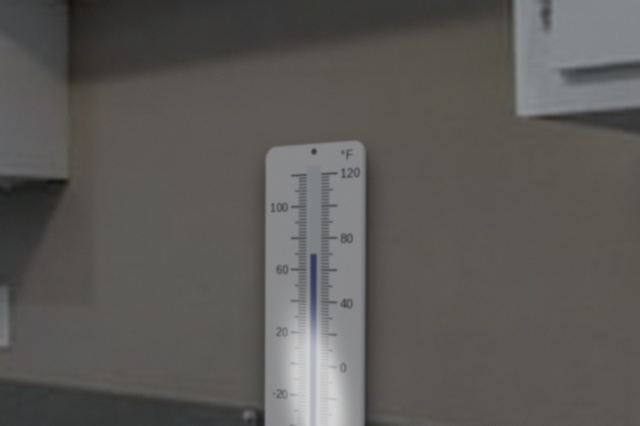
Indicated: 70,°F
